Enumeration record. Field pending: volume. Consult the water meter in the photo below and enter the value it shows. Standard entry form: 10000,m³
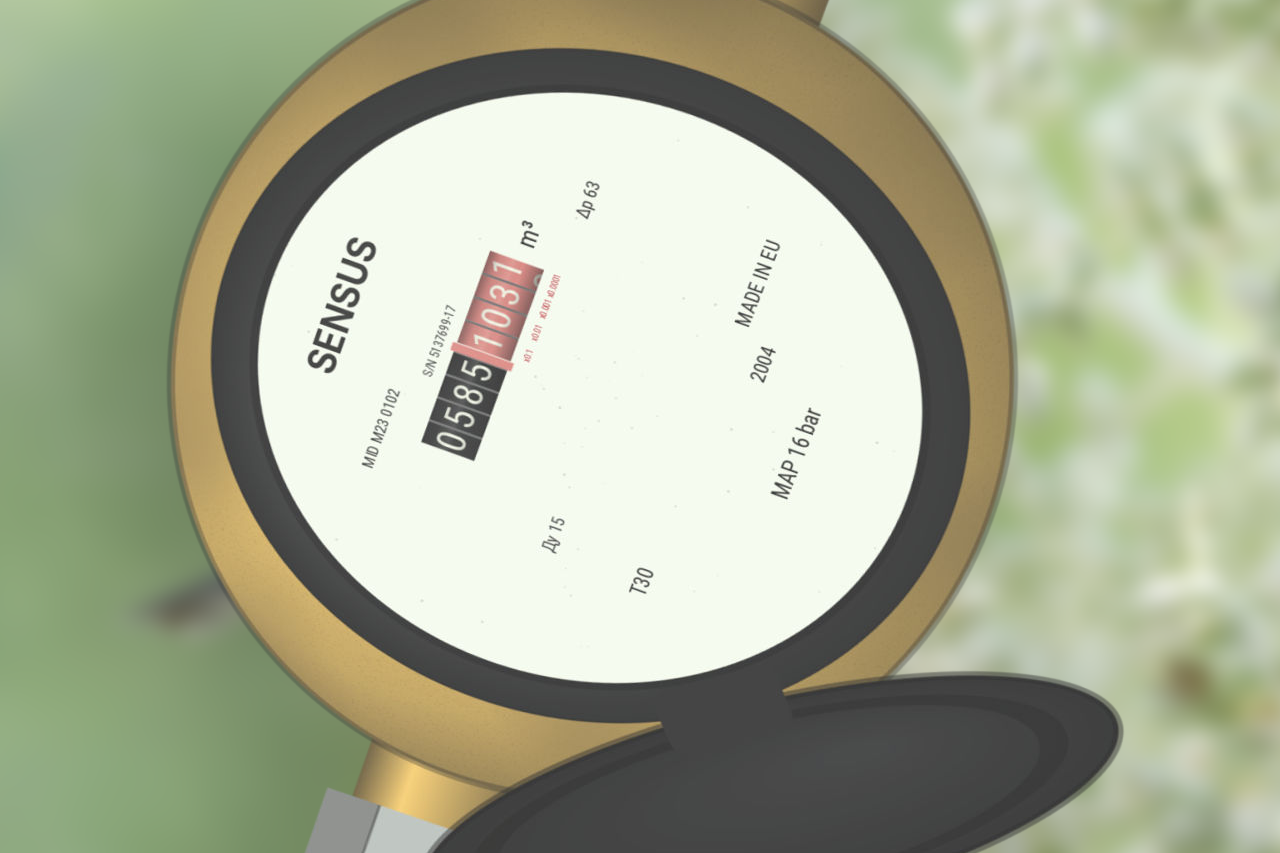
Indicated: 585.1031,m³
